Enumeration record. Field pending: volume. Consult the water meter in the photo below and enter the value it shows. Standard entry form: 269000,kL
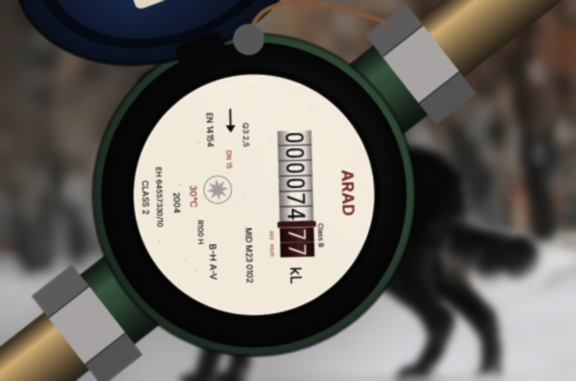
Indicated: 74.77,kL
